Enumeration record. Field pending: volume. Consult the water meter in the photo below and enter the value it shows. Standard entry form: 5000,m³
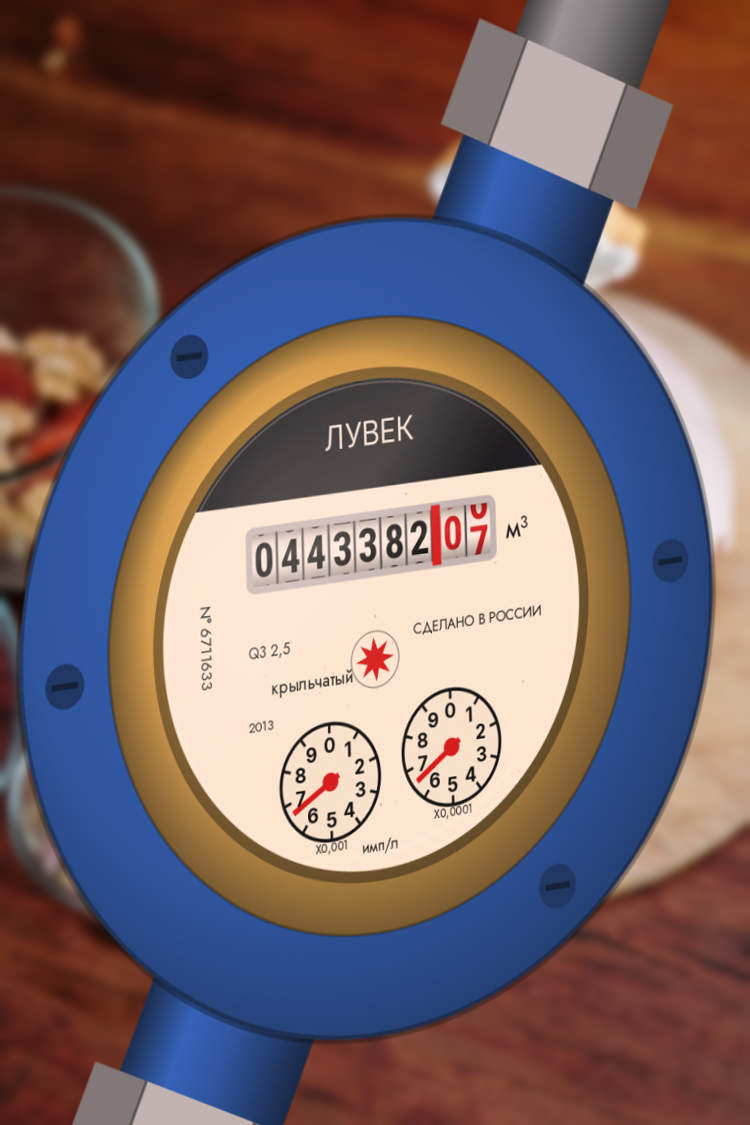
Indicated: 443382.0666,m³
